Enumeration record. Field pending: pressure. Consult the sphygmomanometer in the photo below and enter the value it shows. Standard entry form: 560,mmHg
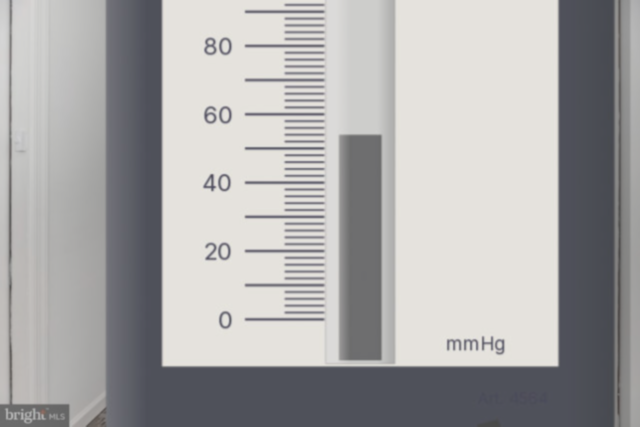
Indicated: 54,mmHg
